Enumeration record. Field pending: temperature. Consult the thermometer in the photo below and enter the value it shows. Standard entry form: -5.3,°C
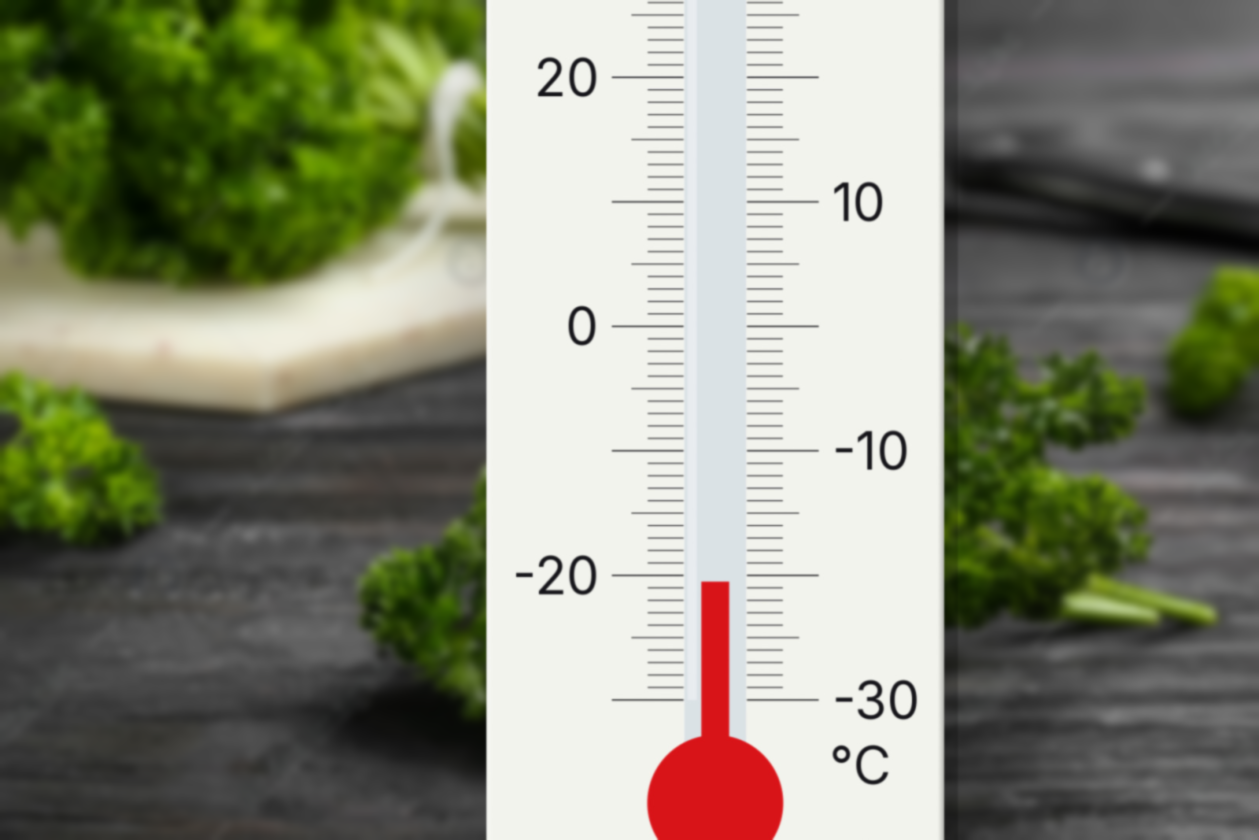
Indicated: -20.5,°C
